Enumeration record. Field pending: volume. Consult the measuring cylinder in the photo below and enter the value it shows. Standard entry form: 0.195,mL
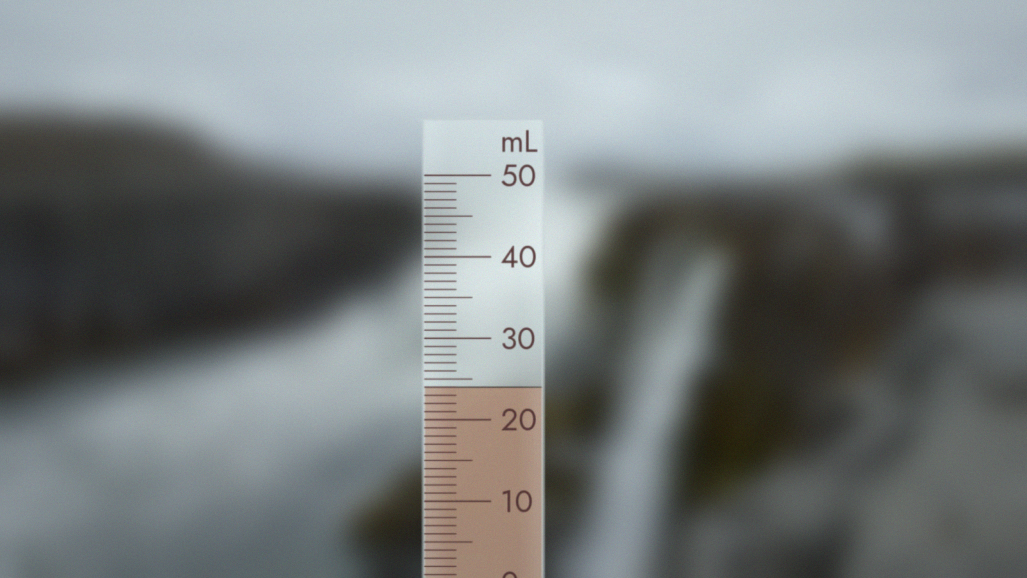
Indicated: 24,mL
